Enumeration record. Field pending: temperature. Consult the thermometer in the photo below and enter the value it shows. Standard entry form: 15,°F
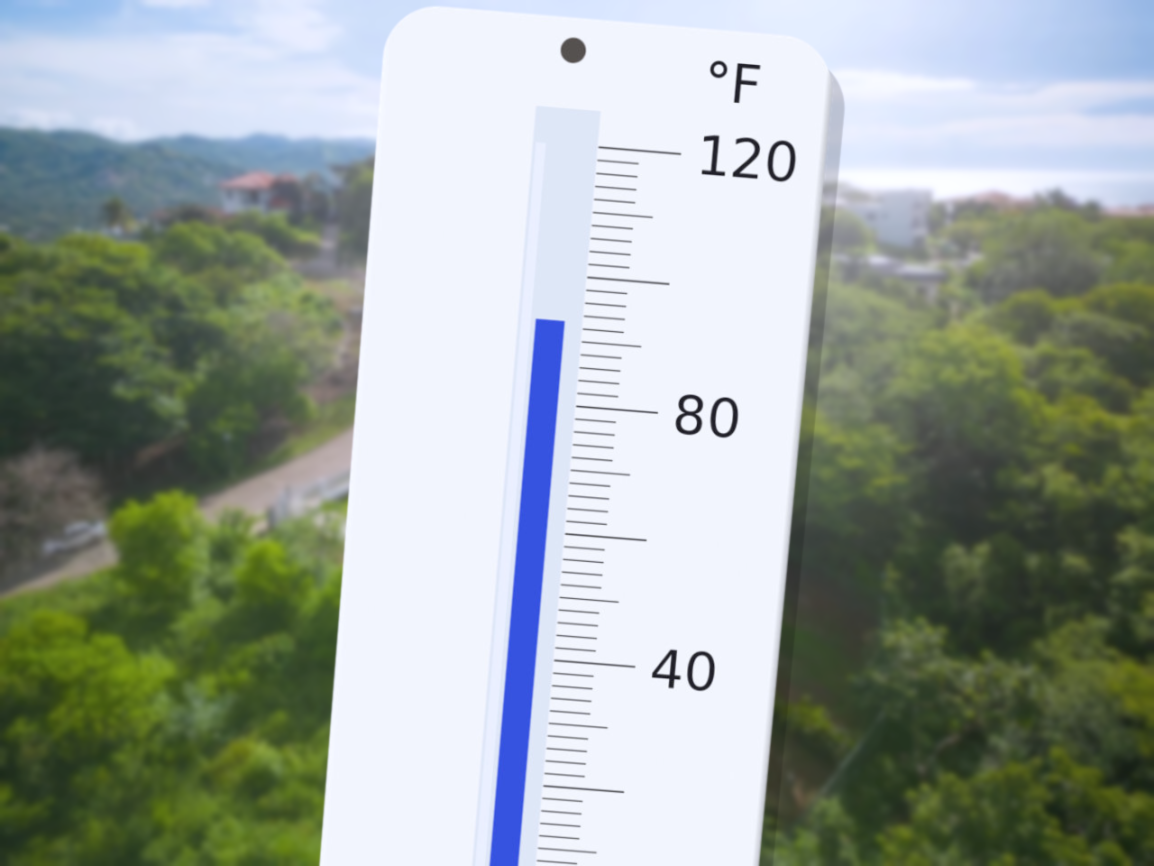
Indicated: 93,°F
